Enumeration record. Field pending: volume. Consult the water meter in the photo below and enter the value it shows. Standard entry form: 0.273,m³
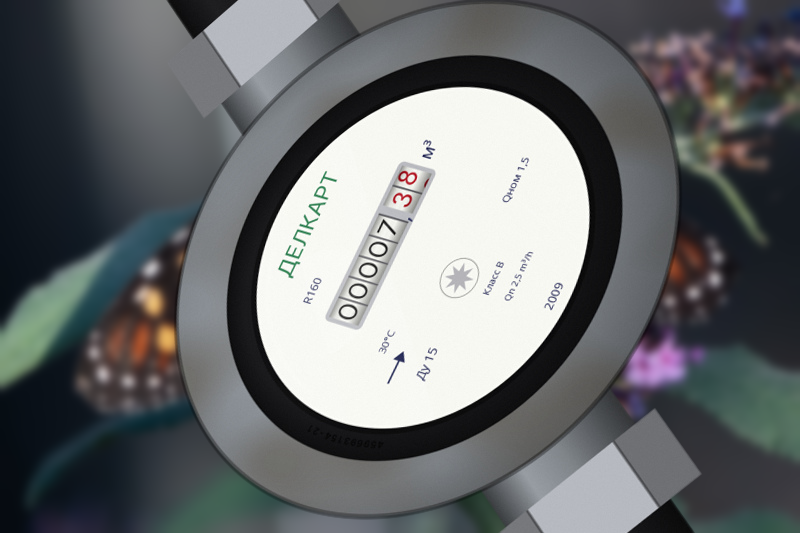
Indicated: 7.38,m³
